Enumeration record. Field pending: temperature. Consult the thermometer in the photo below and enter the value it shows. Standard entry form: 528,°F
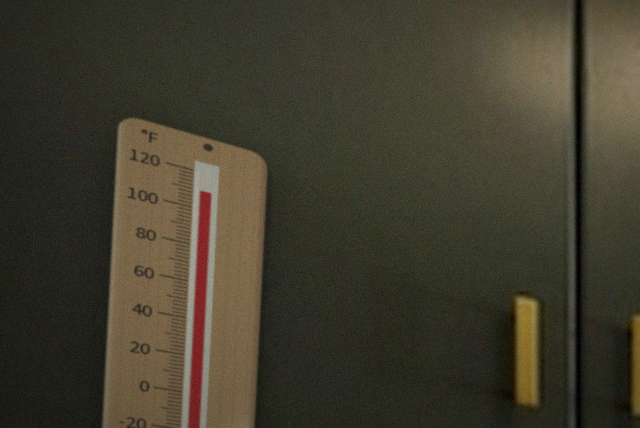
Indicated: 110,°F
